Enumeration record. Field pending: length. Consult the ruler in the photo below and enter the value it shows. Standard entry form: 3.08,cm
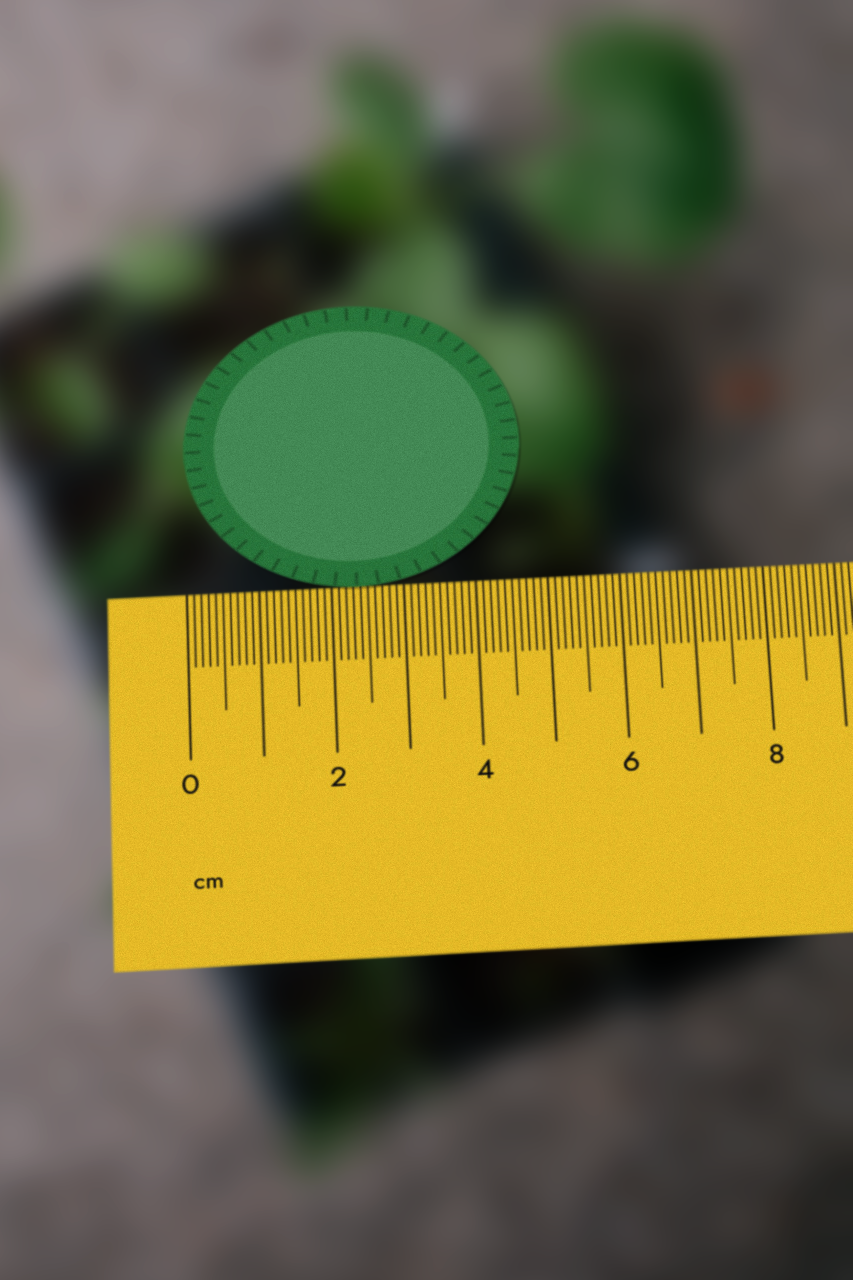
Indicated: 4.7,cm
